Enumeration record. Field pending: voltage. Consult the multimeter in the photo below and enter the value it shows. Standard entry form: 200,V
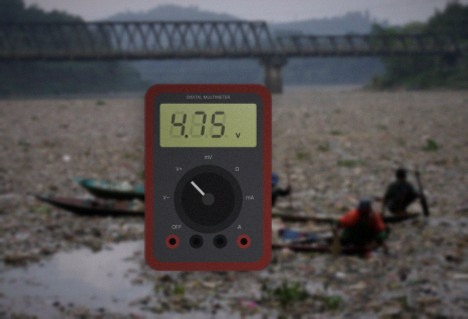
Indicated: 4.75,V
